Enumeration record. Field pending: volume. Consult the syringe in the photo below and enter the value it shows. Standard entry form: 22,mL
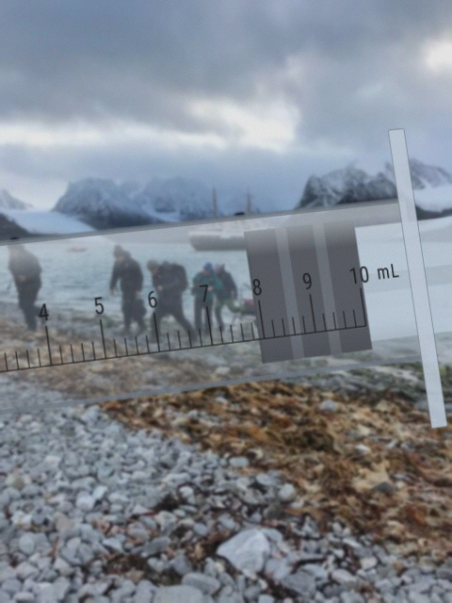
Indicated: 7.9,mL
